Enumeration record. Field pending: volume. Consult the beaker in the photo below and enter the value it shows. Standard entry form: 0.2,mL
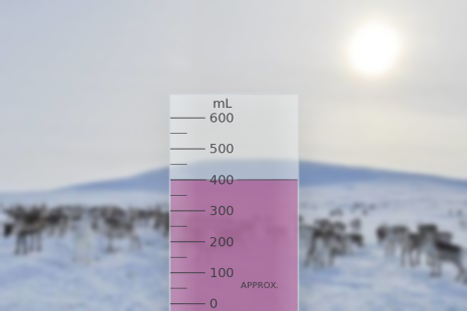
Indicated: 400,mL
